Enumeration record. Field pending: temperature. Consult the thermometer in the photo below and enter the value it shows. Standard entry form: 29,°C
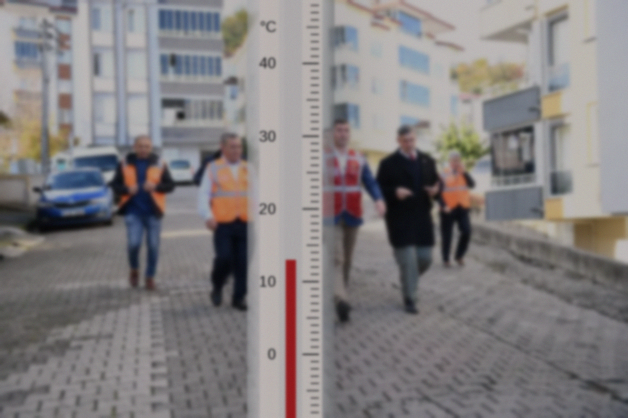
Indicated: 13,°C
